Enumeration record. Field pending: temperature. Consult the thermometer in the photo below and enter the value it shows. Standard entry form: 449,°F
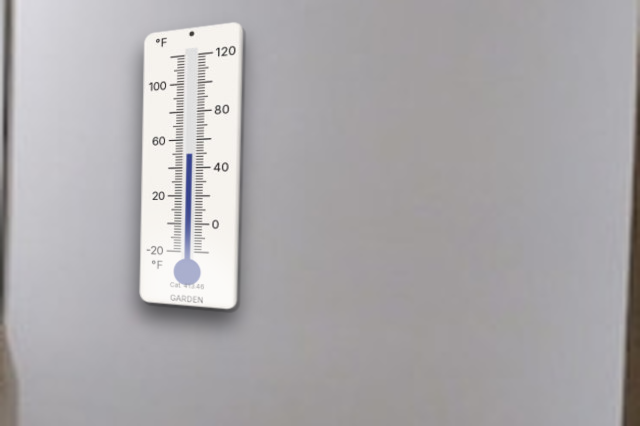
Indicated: 50,°F
